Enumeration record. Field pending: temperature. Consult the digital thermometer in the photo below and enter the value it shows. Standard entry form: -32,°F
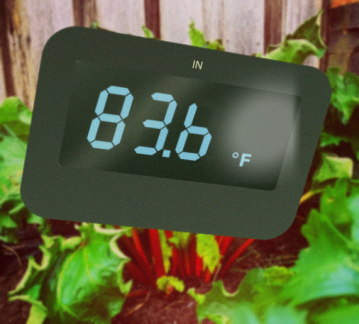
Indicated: 83.6,°F
